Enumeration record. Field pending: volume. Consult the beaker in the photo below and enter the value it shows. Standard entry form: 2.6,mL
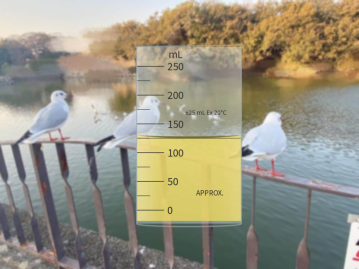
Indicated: 125,mL
